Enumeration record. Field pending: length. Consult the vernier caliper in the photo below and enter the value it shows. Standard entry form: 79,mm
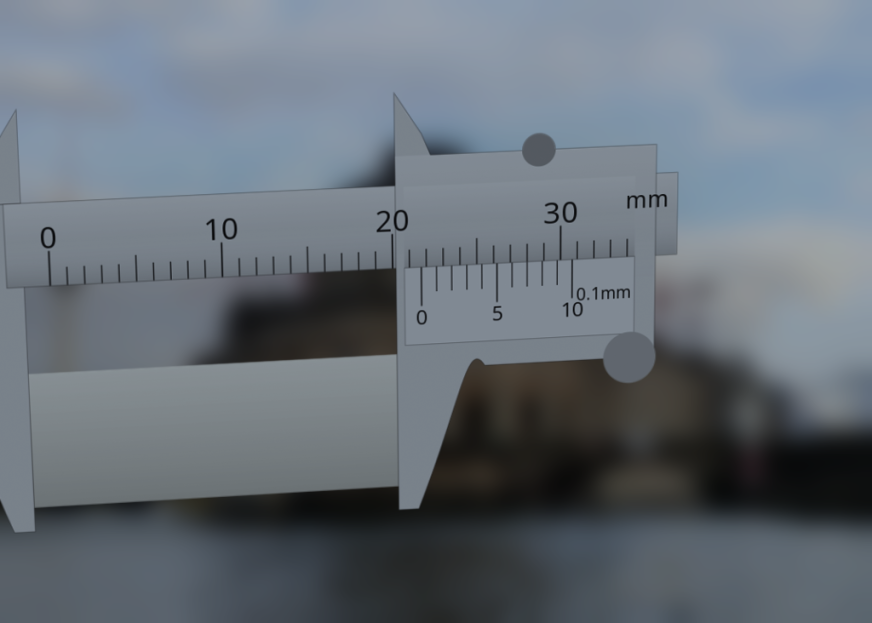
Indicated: 21.7,mm
